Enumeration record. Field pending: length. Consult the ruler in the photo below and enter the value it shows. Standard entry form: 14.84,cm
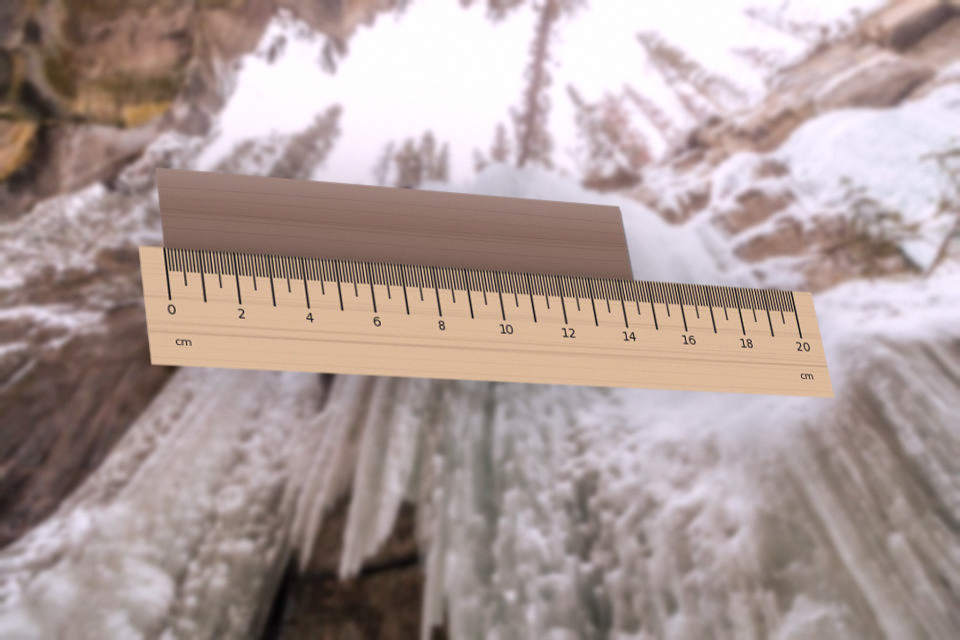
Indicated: 14.5,cm
